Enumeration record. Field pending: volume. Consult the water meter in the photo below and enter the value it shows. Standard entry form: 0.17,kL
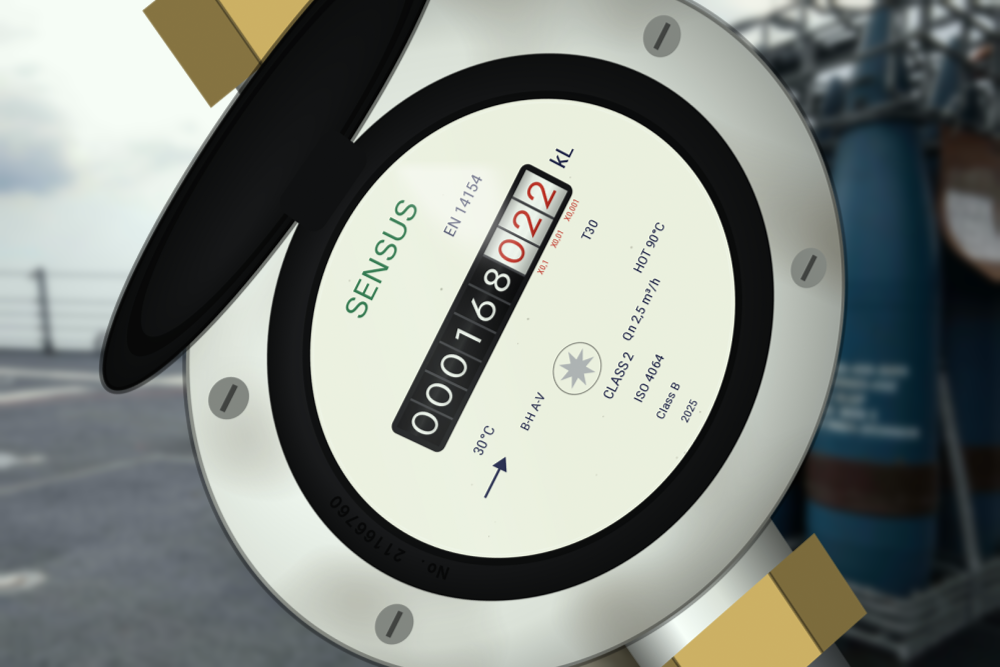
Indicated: 168.022,kL
